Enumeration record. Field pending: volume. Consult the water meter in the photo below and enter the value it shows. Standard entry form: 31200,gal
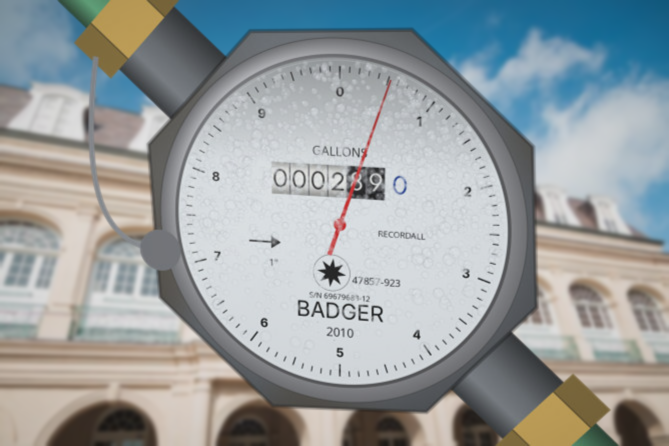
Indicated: 2890.5,gal
